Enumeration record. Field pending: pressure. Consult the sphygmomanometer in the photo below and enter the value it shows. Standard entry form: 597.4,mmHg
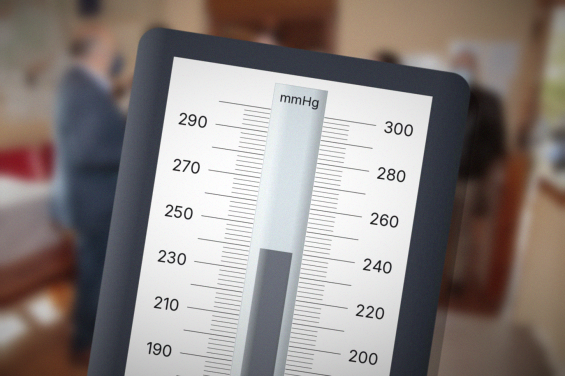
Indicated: 240,mmHg
